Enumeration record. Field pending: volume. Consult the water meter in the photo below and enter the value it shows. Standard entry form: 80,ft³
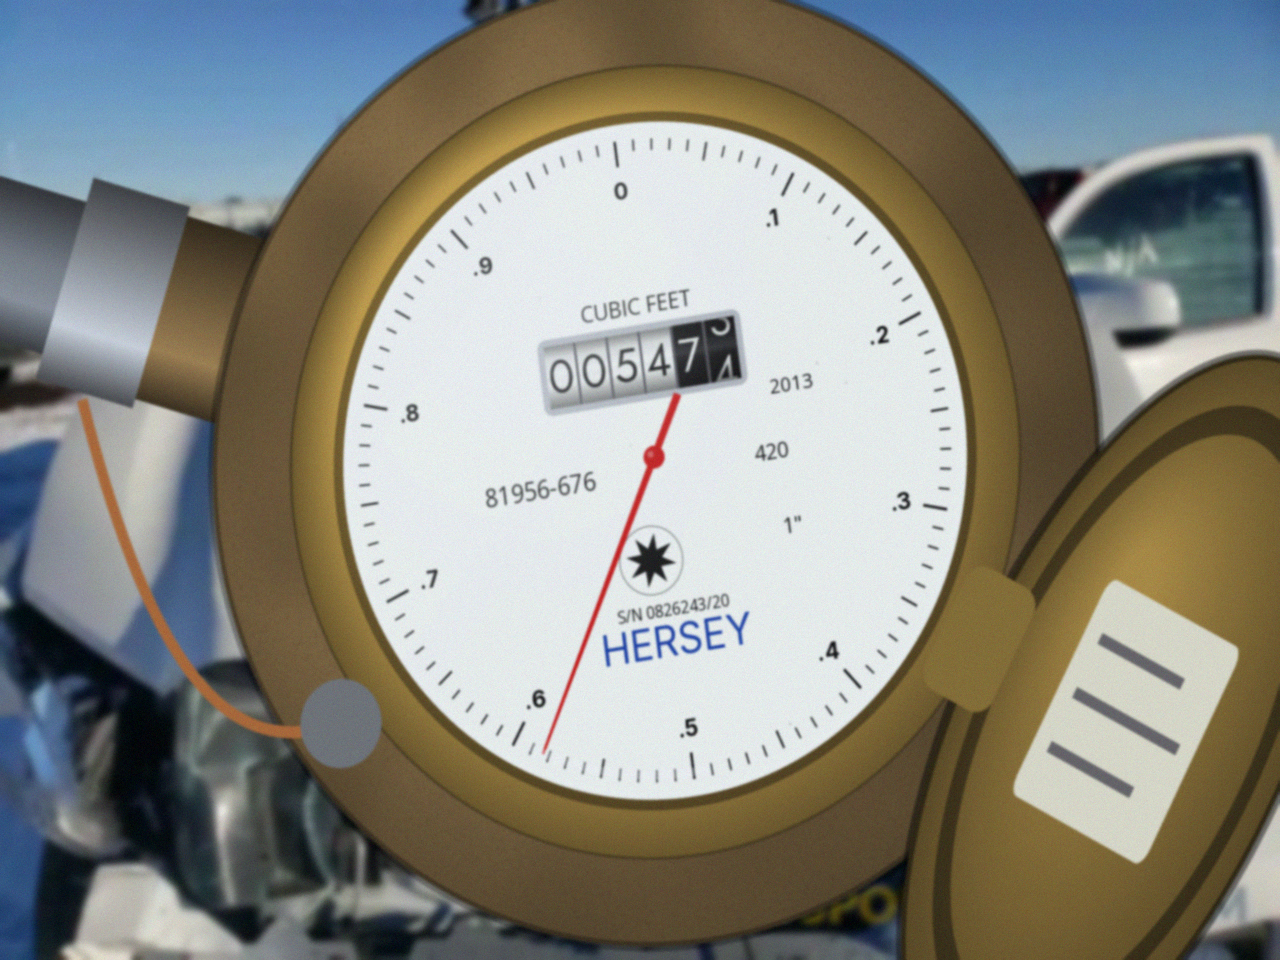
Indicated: 5473.58,ft³
